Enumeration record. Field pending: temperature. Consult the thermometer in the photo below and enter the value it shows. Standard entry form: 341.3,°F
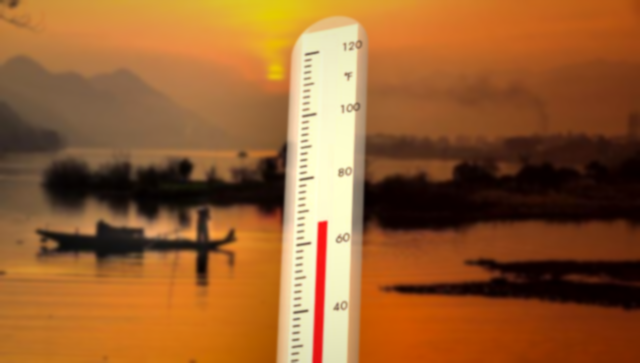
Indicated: 66,°F
